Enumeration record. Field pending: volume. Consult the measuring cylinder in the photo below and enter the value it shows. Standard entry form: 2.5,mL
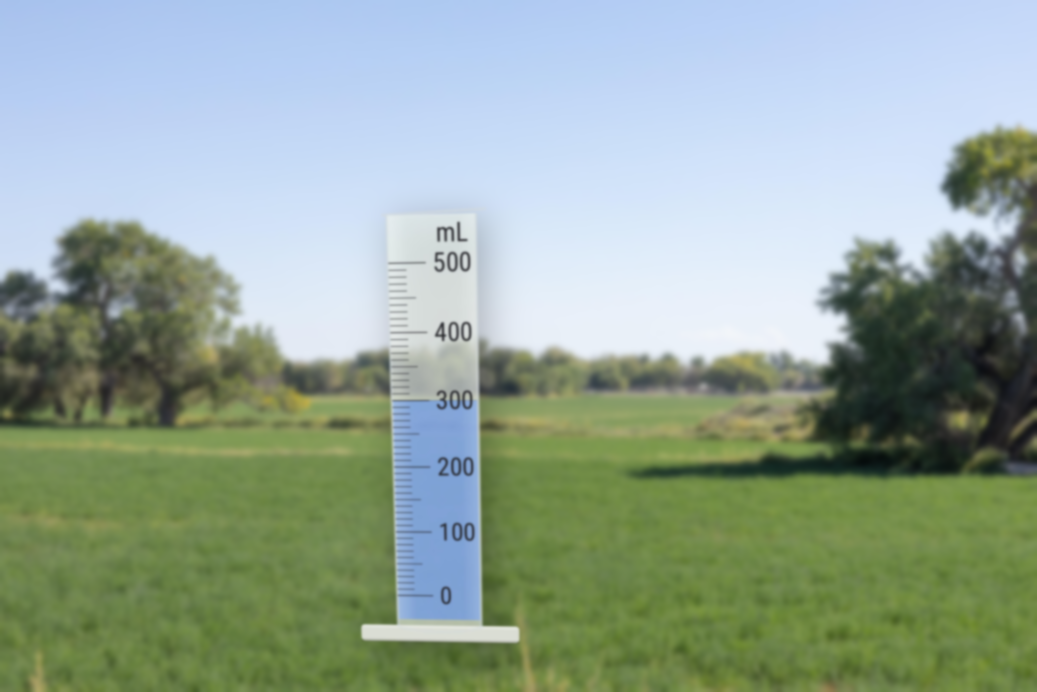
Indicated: 300,mL
